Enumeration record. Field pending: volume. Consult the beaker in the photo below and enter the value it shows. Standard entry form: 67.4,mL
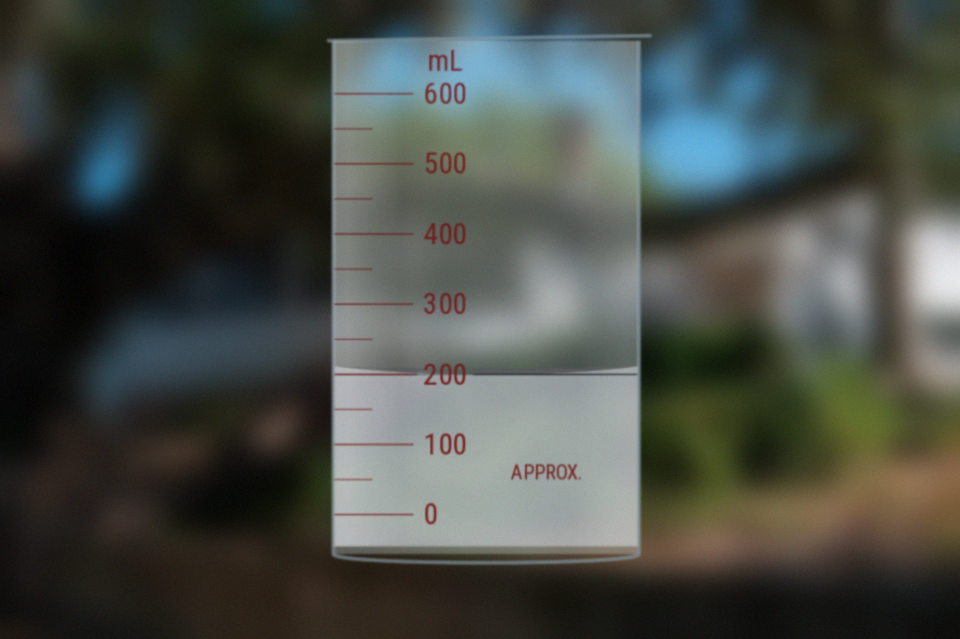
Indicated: 200,mL
